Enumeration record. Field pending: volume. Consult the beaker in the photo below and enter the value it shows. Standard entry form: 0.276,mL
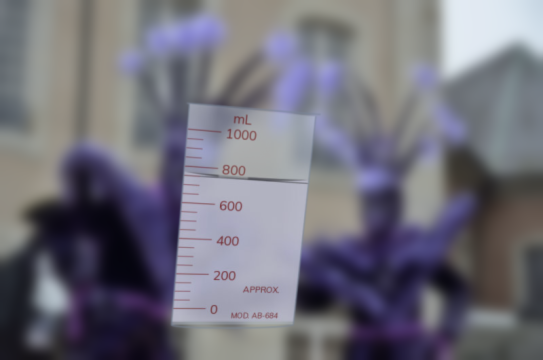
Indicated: 750,mL
